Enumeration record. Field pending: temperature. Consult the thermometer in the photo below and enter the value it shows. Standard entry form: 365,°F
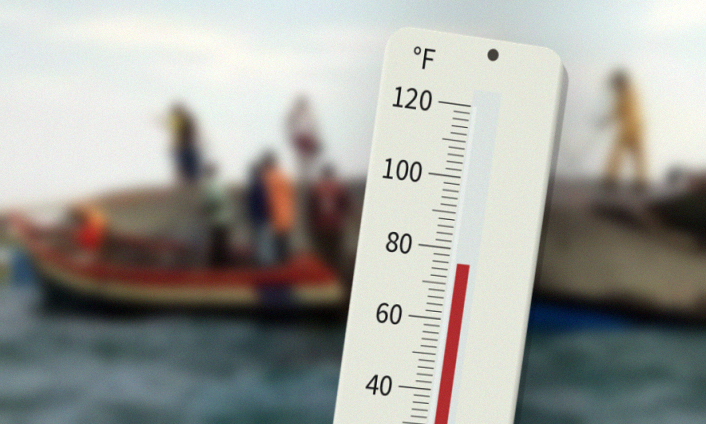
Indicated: 76,°F
